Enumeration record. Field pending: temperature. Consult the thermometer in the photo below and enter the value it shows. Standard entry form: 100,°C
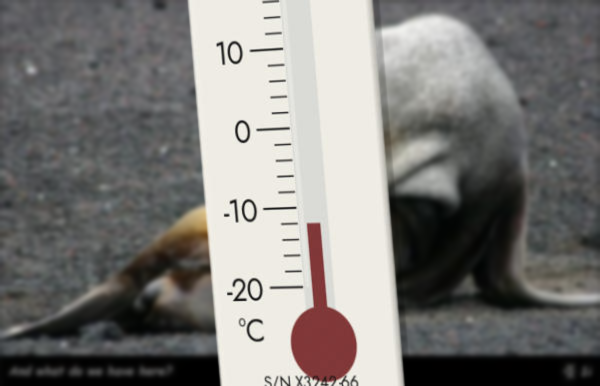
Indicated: -12,°C
